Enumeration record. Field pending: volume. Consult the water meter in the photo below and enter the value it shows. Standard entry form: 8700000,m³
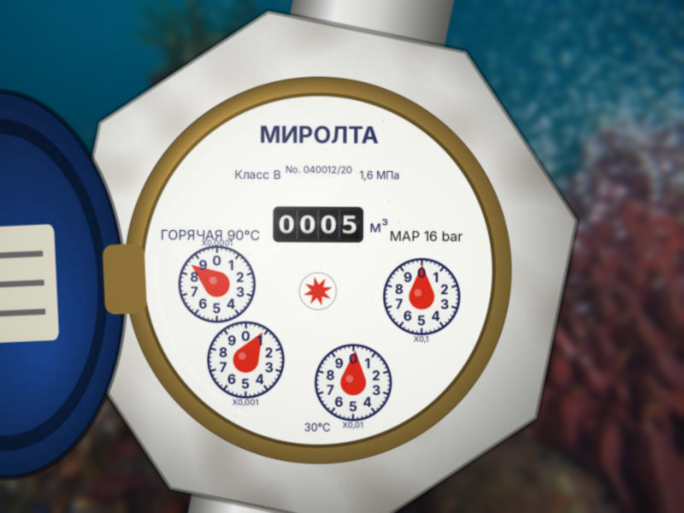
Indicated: 5.0008,m³
